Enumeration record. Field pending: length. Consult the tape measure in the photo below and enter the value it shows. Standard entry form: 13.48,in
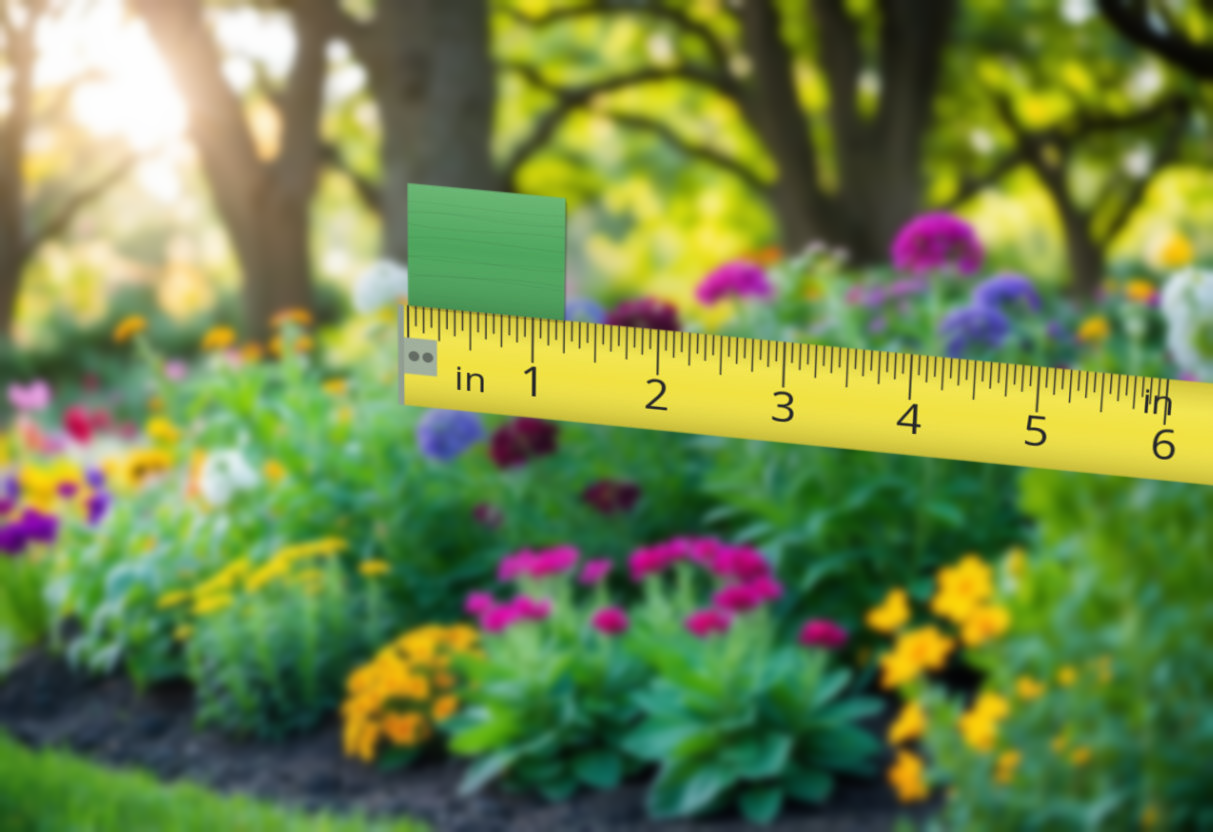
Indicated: 1.25,in
